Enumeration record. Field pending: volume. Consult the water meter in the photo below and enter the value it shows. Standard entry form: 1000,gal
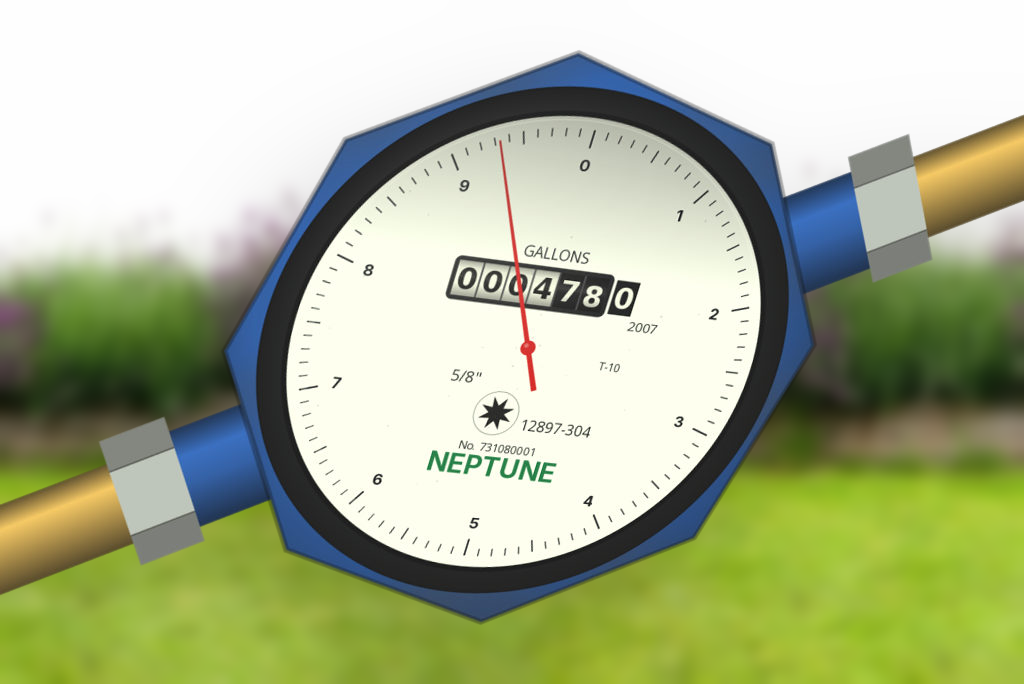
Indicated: 4779.3,gal
